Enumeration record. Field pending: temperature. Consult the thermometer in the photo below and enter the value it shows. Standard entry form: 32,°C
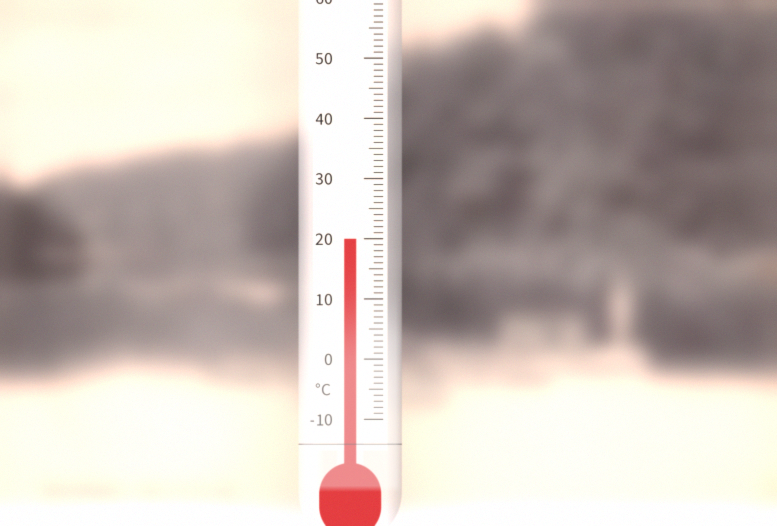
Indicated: 20,°C
